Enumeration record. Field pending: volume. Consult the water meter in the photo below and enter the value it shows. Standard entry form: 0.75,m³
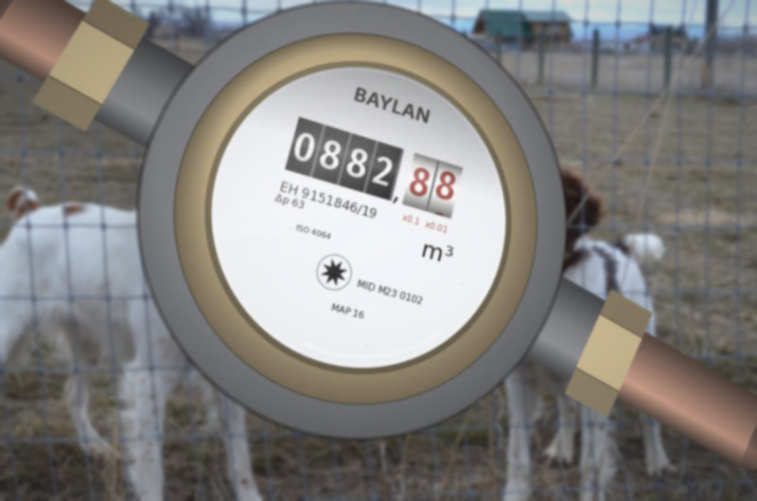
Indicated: 882.88,m³
